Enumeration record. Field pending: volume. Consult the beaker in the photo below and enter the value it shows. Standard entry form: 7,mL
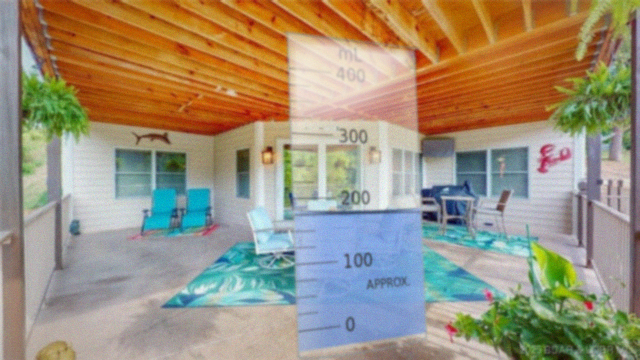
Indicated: 175,mL
